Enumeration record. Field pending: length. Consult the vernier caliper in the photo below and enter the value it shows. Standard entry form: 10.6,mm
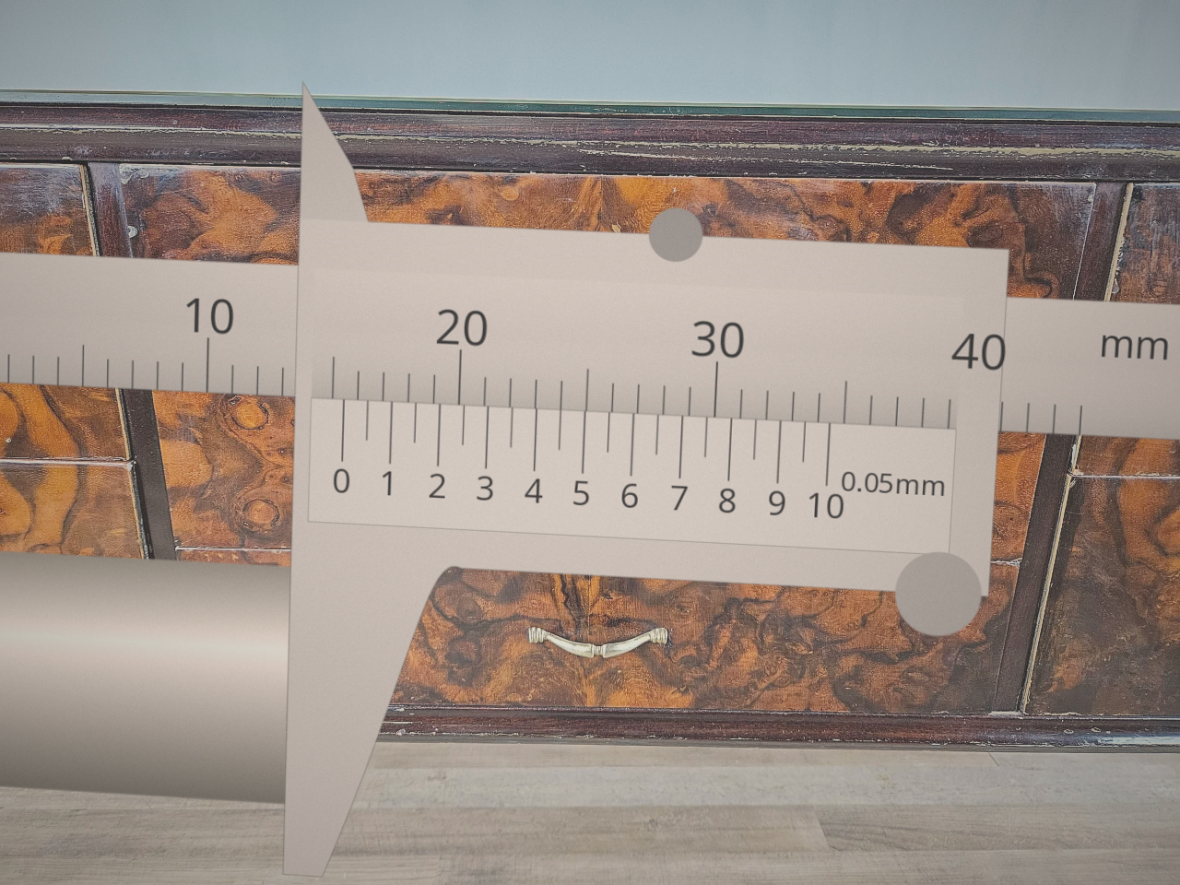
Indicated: 15.45,mm
